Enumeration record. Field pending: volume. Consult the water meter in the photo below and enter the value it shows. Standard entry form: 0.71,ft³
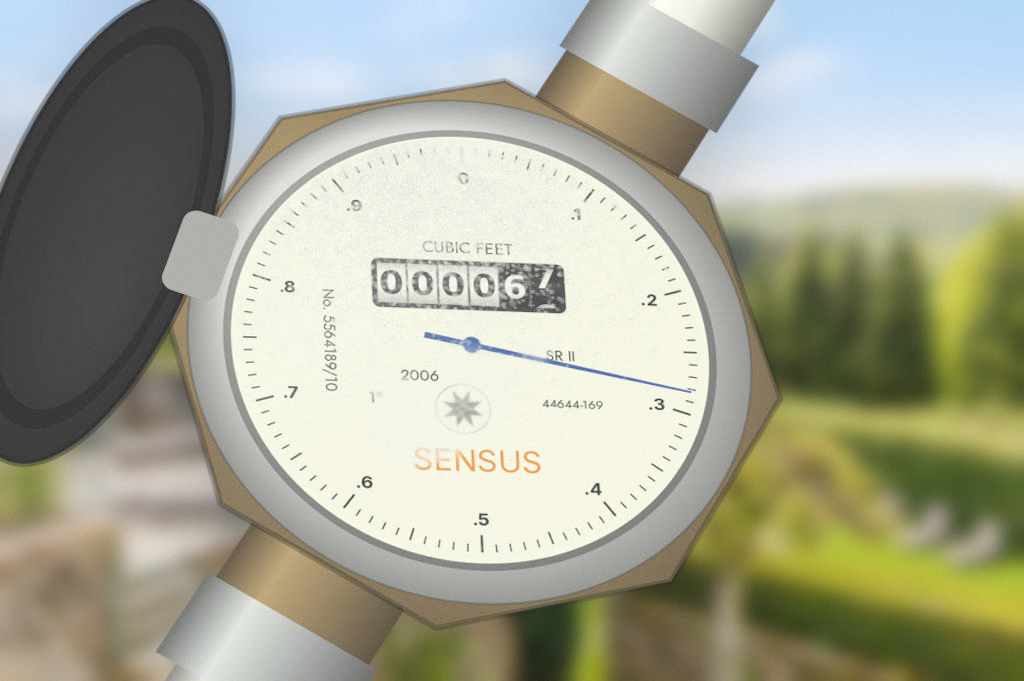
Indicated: 67.28,ft³
